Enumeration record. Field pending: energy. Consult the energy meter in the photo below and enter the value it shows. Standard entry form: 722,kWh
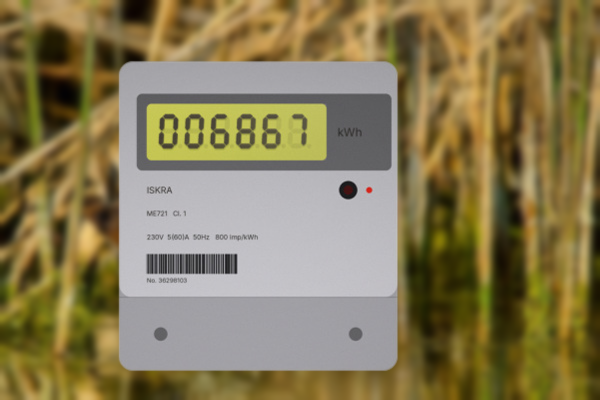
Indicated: 6867,kWh
